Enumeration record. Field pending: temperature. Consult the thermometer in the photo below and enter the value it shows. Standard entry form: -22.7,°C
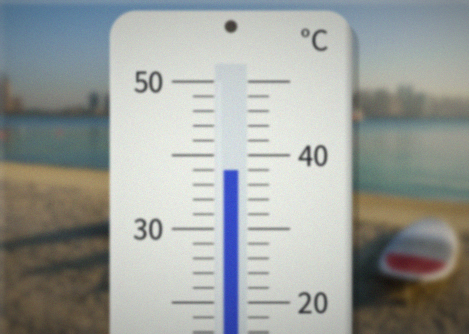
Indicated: 38,°C
